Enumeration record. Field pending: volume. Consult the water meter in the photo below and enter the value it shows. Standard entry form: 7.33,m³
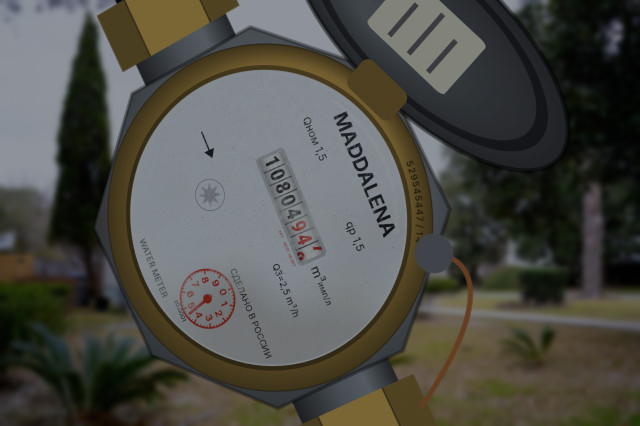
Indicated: 10804.9474,m³
